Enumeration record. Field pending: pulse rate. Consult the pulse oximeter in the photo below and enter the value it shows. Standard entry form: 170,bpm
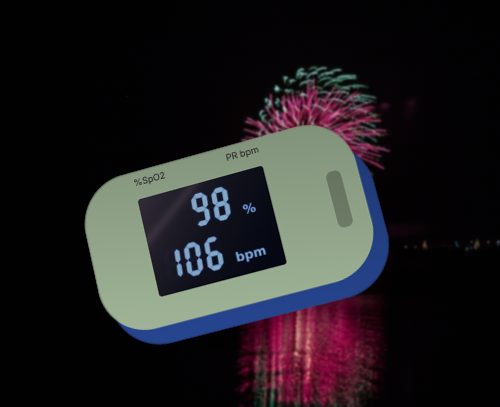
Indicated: 106,bpm
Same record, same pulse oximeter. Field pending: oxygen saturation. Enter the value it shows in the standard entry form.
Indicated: 98,%
